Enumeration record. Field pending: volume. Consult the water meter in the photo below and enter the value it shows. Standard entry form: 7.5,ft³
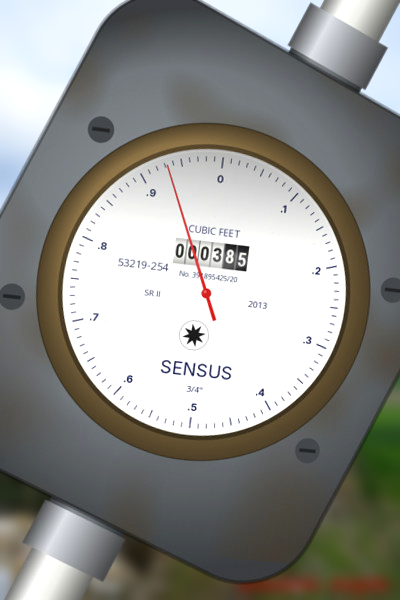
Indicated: 384.93,ft³
